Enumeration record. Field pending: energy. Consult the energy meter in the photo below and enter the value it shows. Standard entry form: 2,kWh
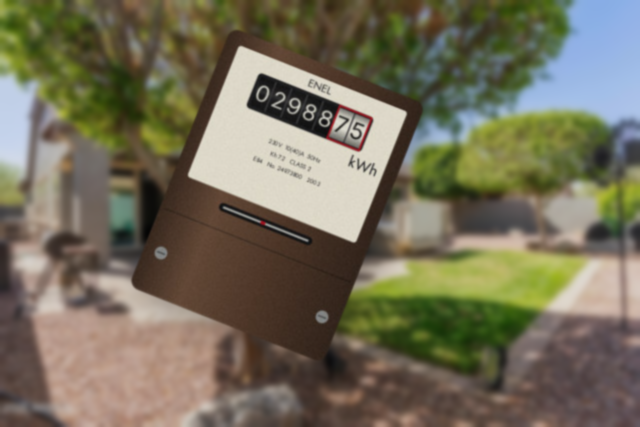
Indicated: 2988.75,kWh
